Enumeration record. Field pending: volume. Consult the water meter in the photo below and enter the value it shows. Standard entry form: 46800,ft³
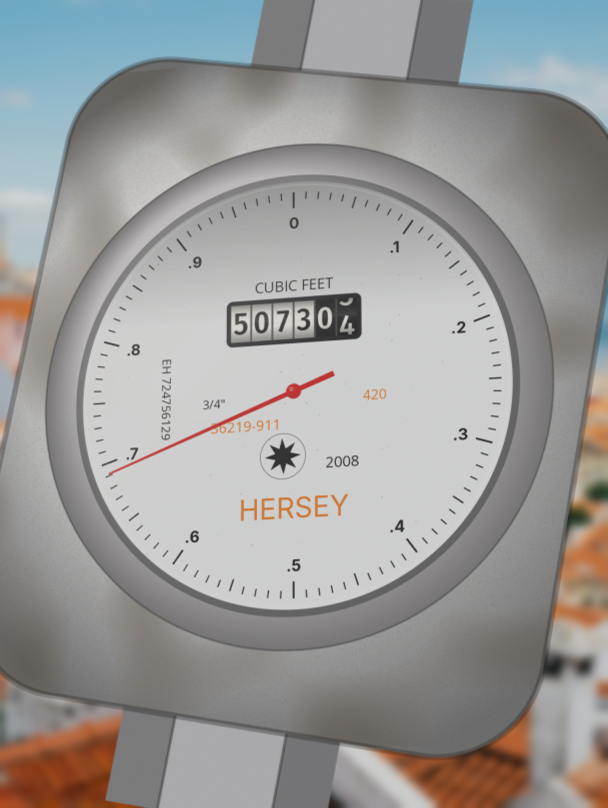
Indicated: 507303.69,ft³
